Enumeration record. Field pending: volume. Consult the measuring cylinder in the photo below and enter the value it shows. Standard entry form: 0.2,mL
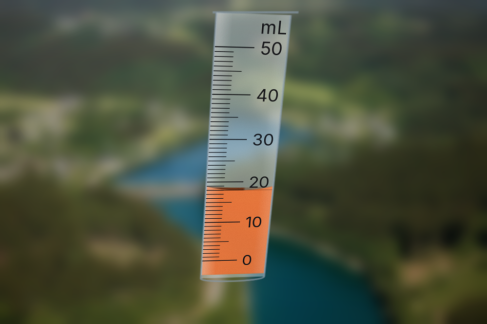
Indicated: 18,mL
